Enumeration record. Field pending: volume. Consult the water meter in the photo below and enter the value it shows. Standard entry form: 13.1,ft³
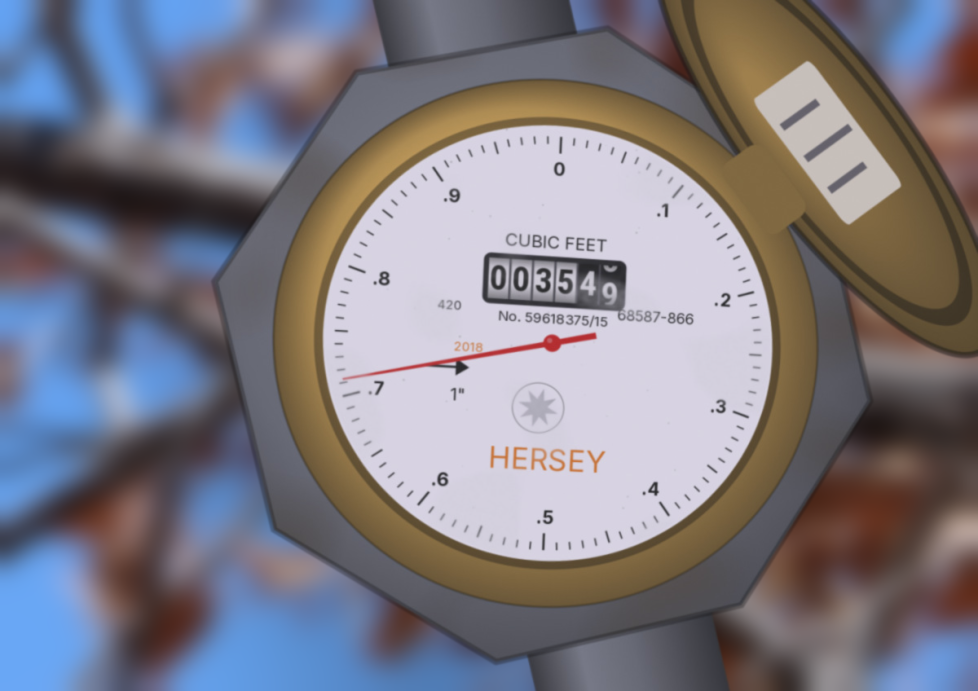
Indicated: 3548.71,ft³
